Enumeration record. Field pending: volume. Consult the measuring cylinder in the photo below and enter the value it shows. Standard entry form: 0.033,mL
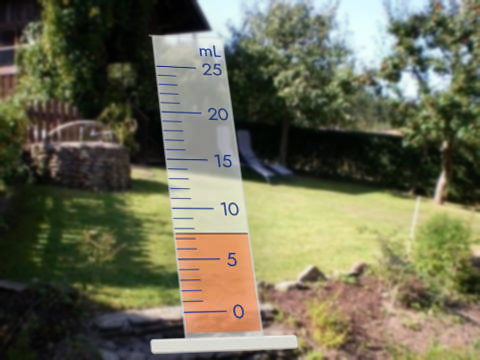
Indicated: 7.5,mL
